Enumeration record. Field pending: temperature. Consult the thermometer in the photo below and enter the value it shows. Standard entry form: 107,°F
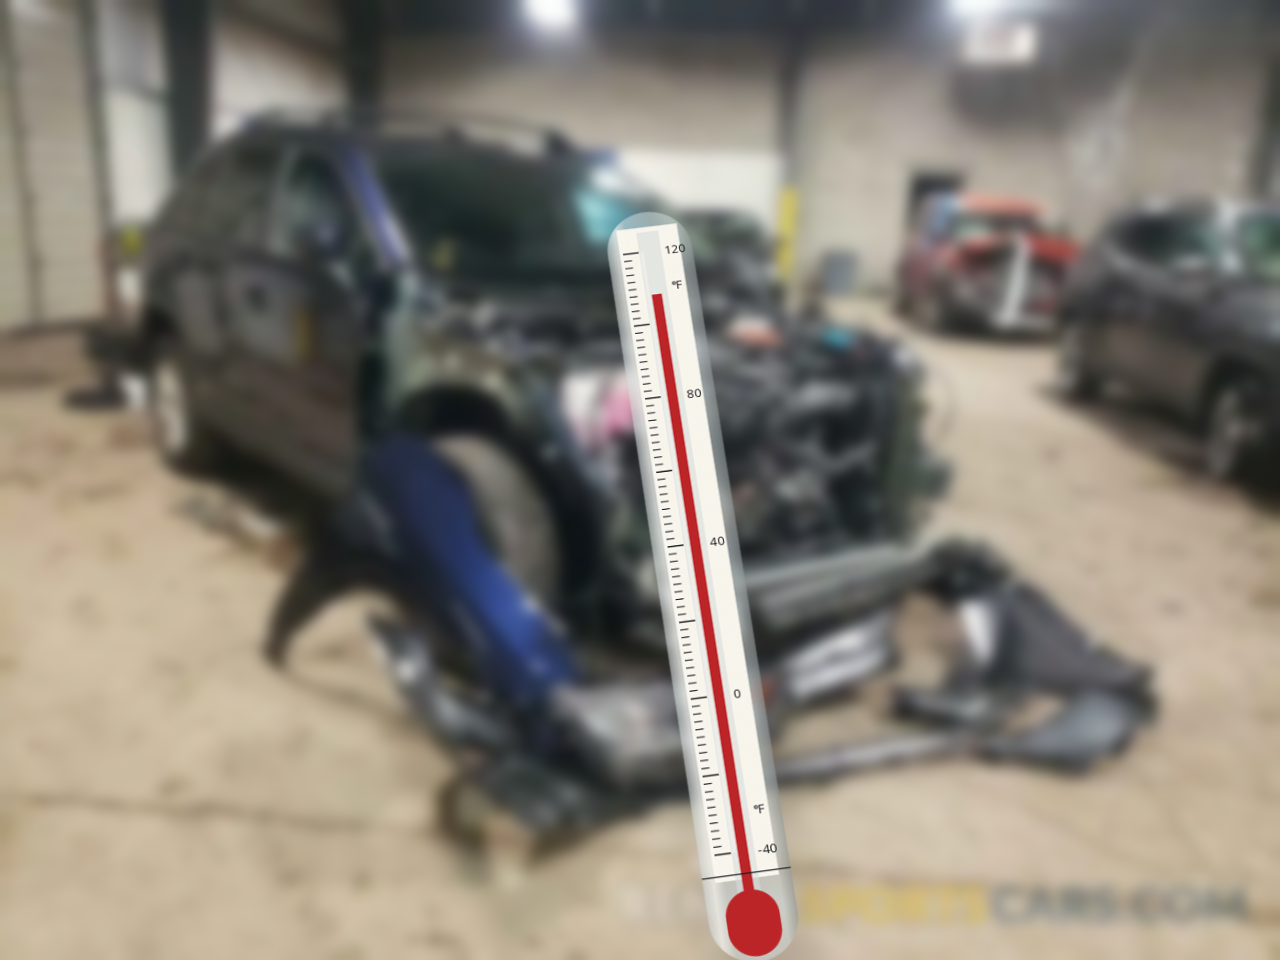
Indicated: 108,°F
